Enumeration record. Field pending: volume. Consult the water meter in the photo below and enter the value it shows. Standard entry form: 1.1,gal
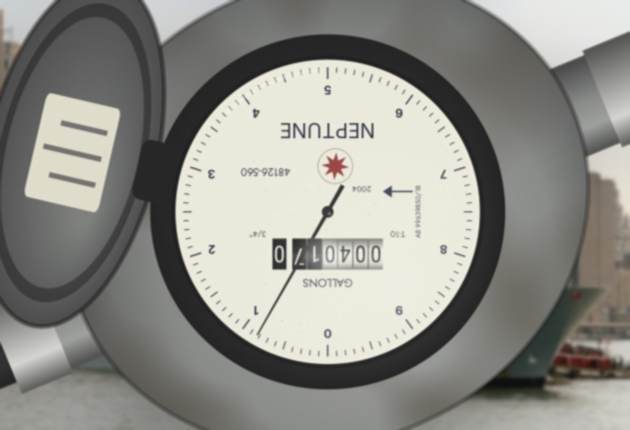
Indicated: 40170.8,gal
